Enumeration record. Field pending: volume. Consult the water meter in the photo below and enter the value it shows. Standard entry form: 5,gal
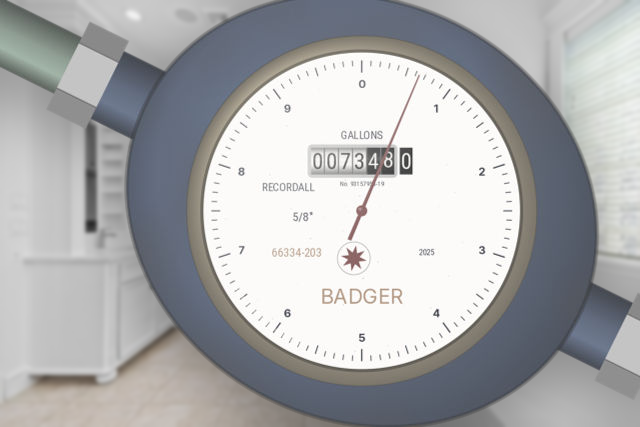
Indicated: 73480.6,gal
